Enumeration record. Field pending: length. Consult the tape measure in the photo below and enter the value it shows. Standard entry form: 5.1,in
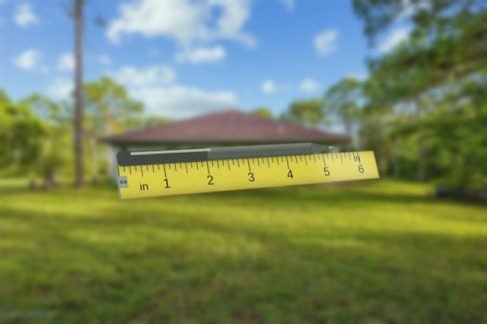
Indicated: 5.375,in
